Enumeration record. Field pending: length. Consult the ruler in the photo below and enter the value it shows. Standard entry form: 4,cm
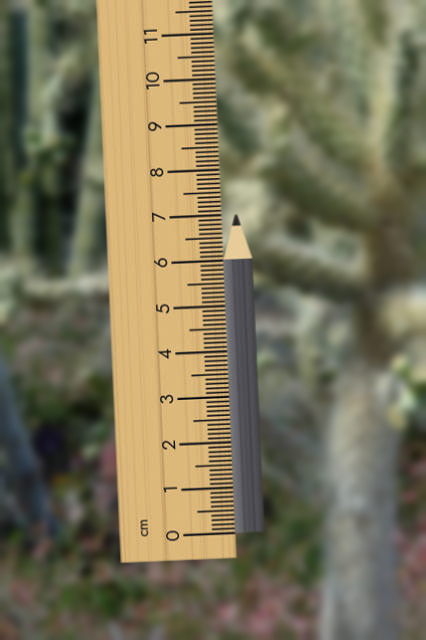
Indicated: 7,cm
